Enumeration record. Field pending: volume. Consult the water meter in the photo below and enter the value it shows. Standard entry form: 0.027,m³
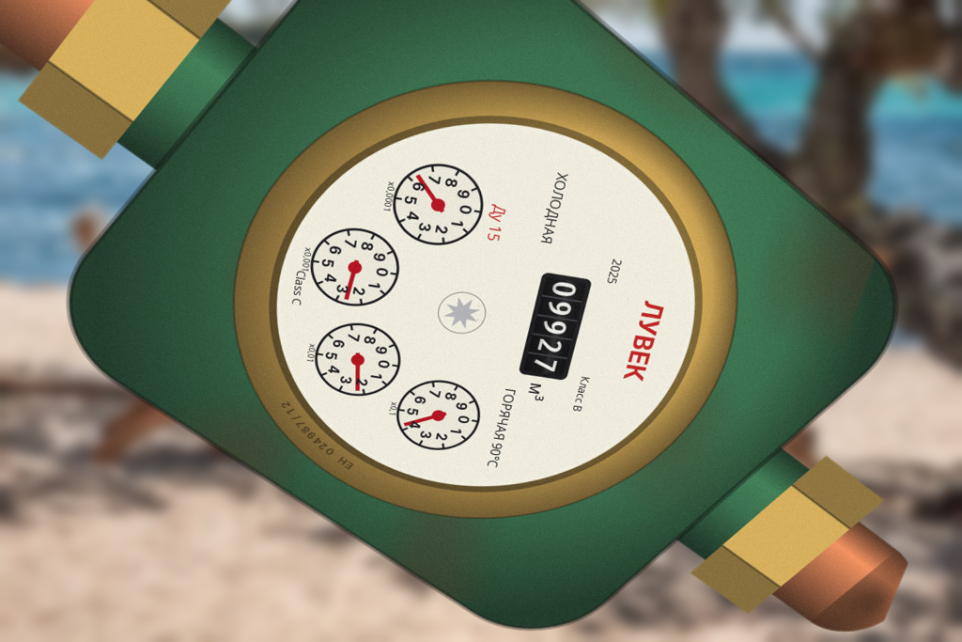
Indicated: 9927.4226,m³
